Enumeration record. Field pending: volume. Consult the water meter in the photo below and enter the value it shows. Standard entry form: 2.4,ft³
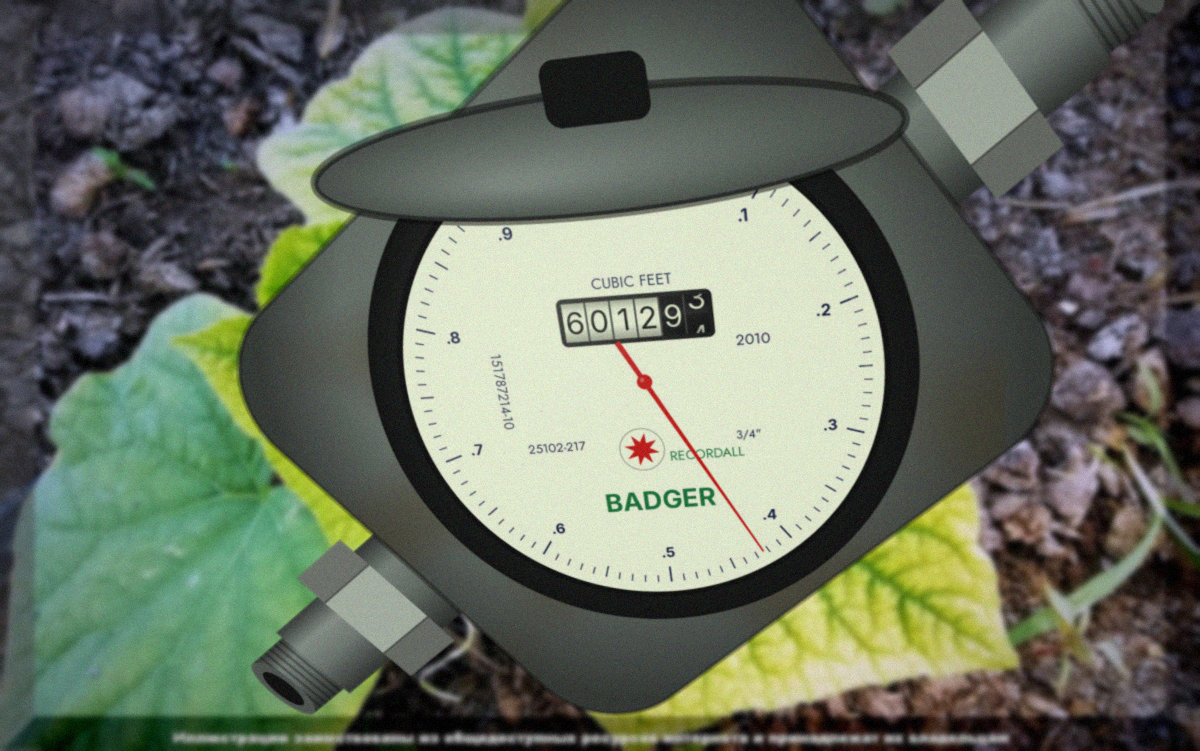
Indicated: 601293.42,ft³
